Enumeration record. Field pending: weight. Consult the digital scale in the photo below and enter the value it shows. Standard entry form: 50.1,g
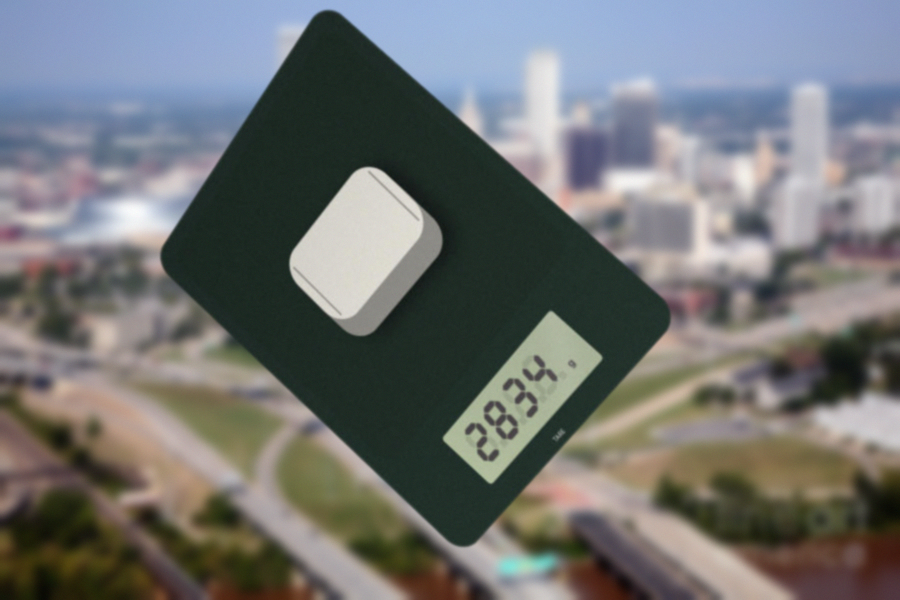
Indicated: 2834,g
